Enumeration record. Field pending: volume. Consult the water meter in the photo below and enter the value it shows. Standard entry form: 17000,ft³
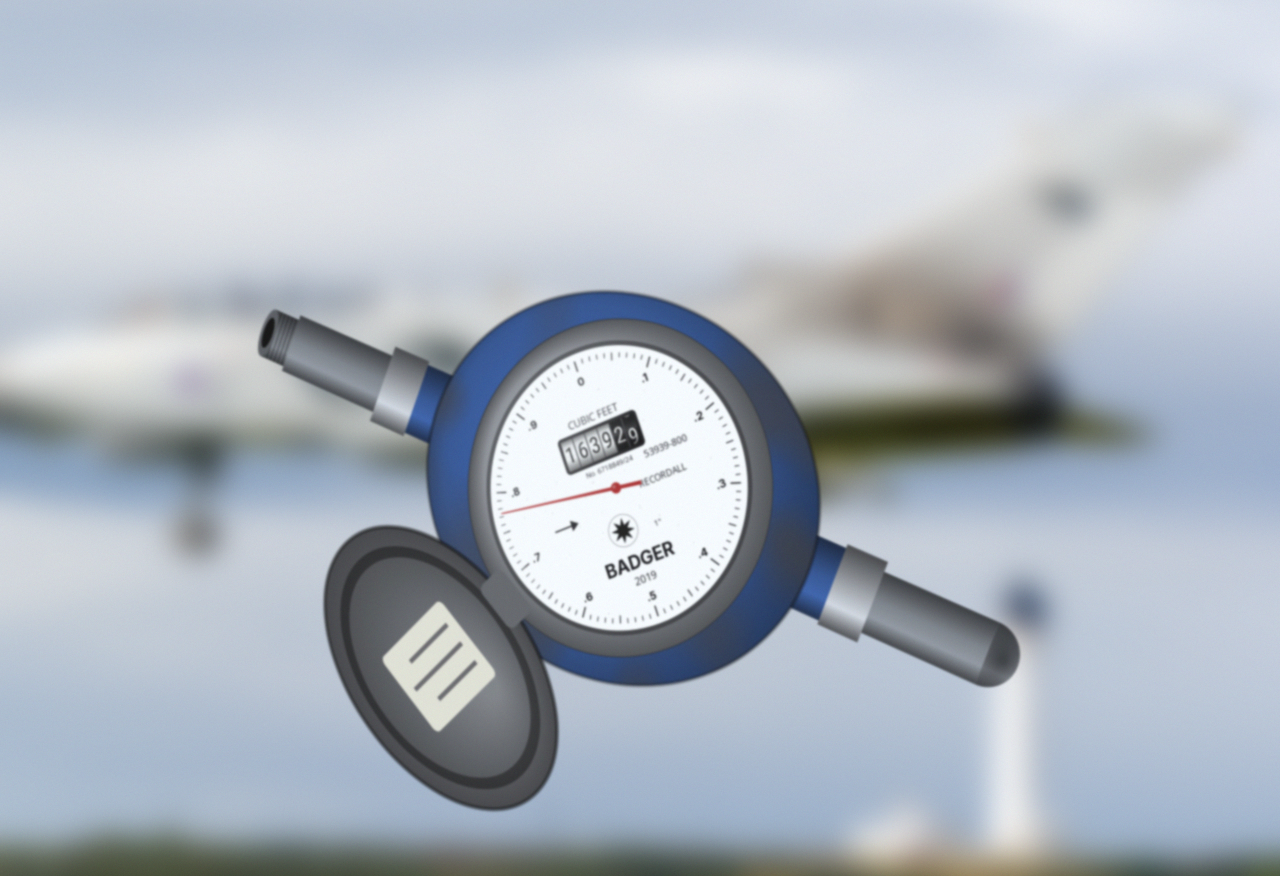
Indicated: 163928.77,ft³
